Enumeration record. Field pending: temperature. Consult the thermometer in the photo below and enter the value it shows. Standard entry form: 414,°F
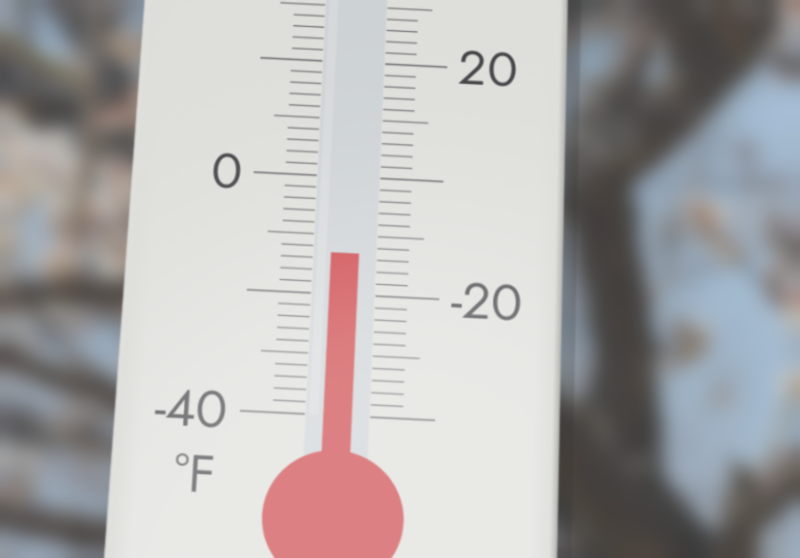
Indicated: -13,°F
